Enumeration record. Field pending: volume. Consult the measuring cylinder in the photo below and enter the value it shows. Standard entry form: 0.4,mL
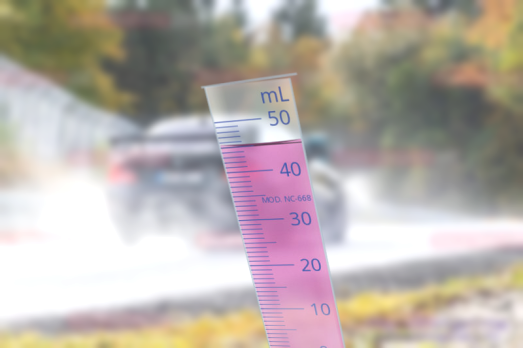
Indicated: 45,mL
